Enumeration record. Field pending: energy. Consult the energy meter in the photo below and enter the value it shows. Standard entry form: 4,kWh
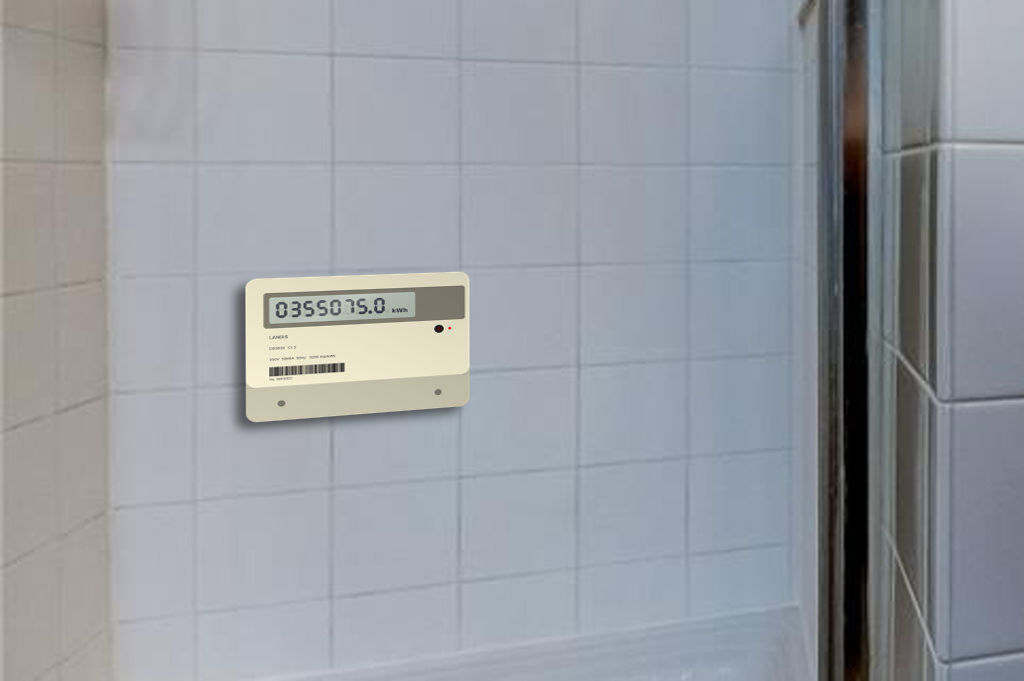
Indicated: 355075.0,kWh
